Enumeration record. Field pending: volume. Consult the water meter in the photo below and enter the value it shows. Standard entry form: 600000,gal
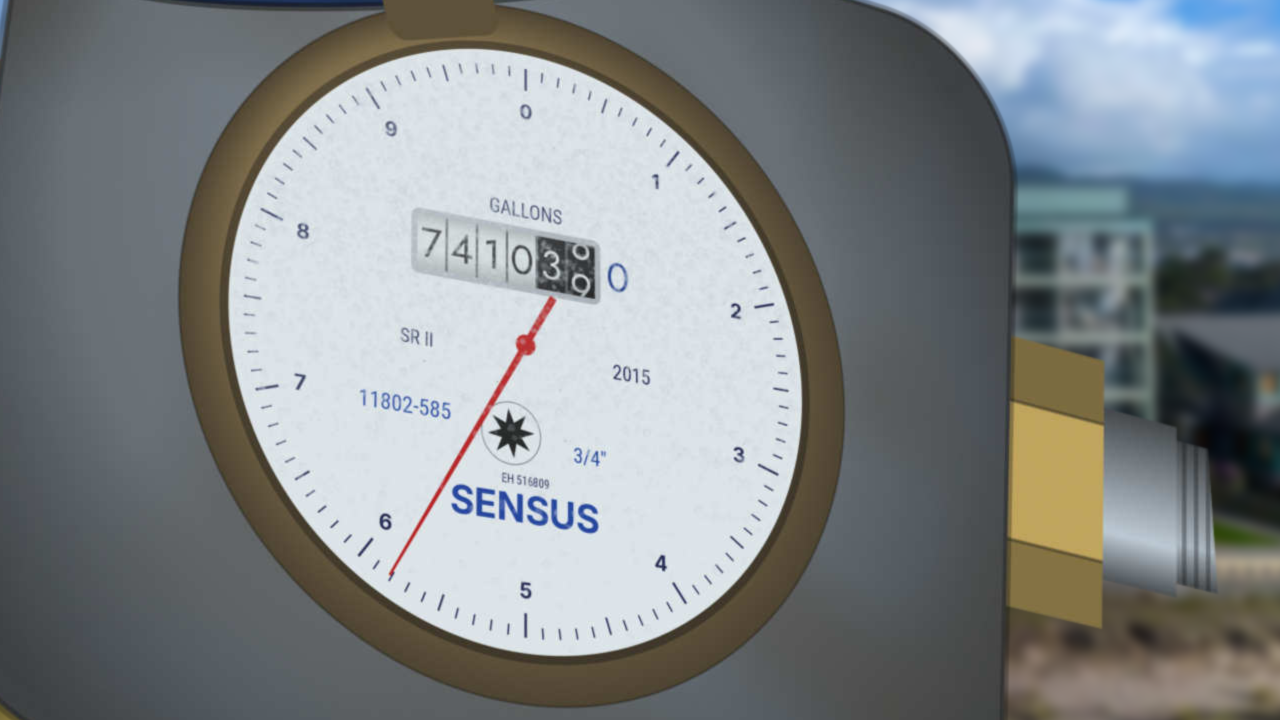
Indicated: 7410385.8,gal
